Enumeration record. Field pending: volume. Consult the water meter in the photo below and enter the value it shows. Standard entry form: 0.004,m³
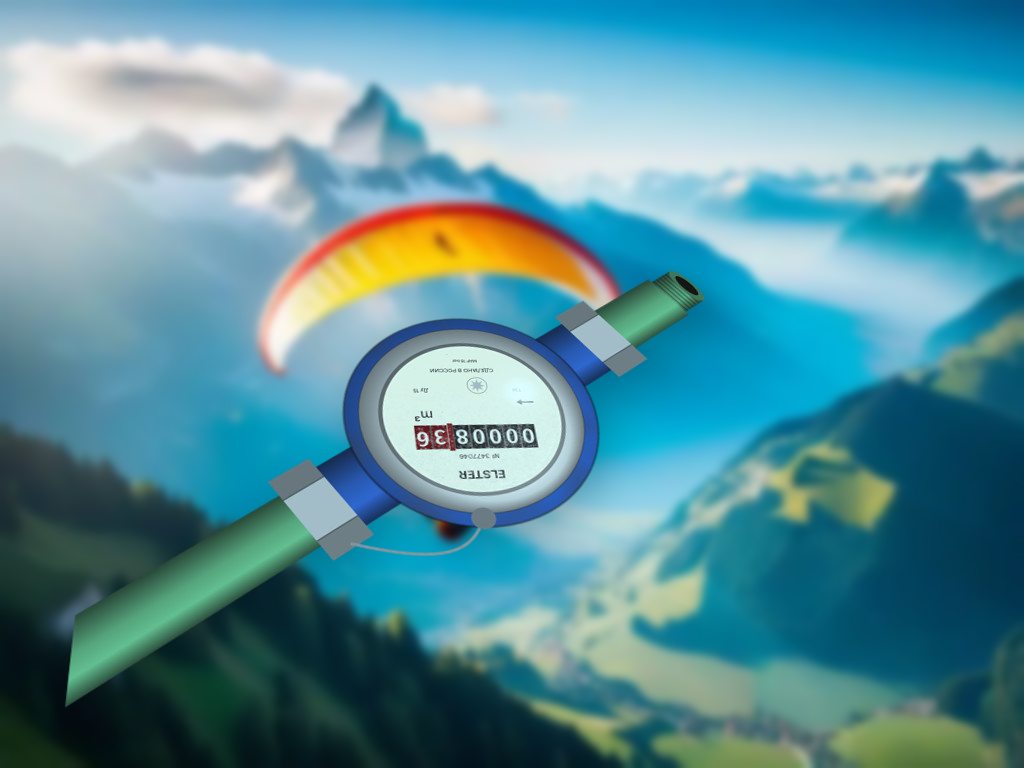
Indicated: 8.36,m³
